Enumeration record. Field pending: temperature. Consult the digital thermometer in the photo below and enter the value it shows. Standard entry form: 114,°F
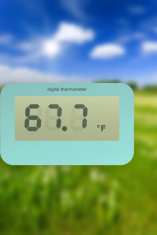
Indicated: 67.7,°F
